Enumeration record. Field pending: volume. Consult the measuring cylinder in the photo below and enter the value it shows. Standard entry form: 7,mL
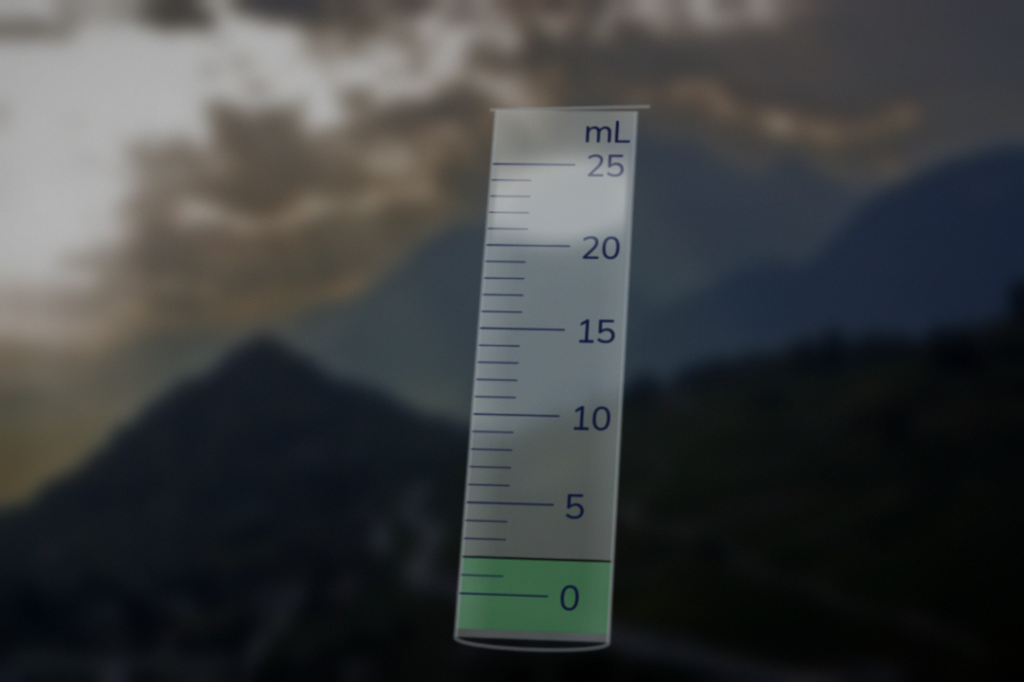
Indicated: 2,mL
